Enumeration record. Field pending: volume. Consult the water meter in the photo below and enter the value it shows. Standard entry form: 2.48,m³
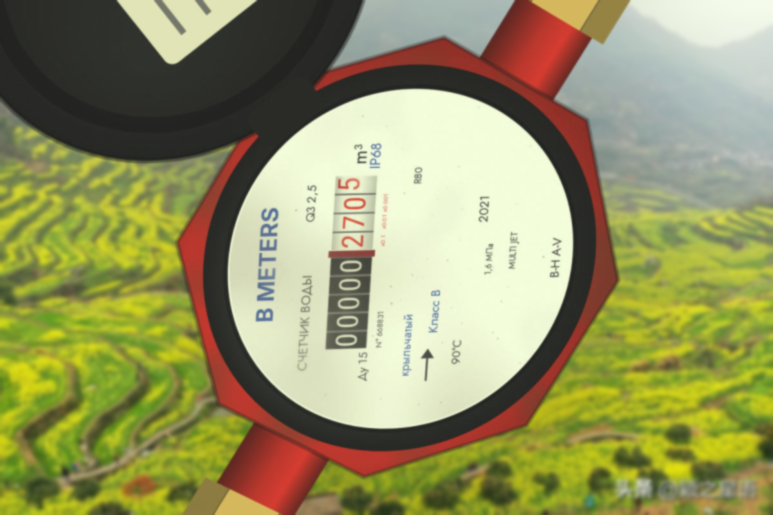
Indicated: 0.2705,m³
